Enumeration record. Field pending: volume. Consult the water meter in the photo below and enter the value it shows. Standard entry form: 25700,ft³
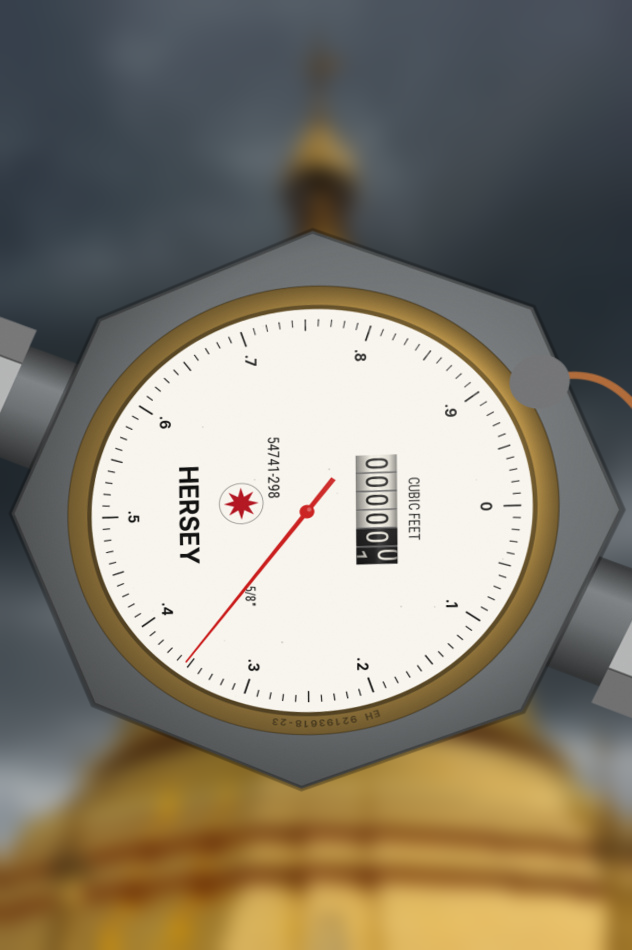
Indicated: 0.35,ft³
